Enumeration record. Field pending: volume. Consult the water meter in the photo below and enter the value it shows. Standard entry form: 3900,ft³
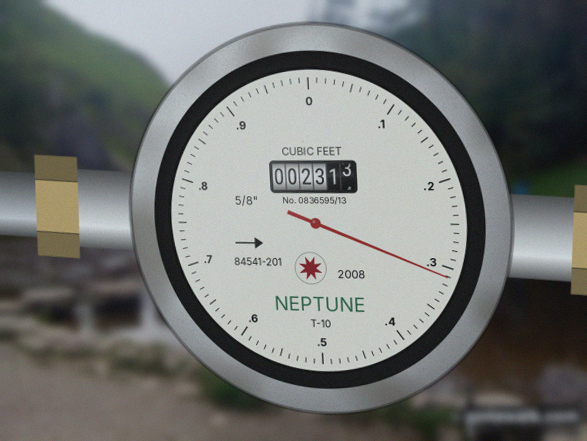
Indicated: 2313.31,ft³
